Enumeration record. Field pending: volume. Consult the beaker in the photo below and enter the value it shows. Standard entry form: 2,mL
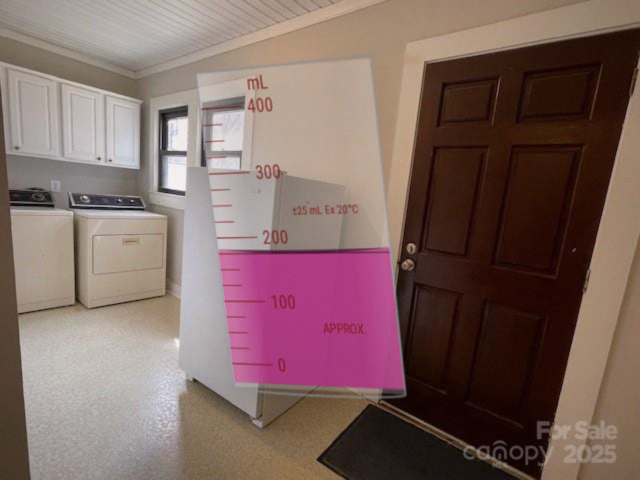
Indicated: 175,mL
